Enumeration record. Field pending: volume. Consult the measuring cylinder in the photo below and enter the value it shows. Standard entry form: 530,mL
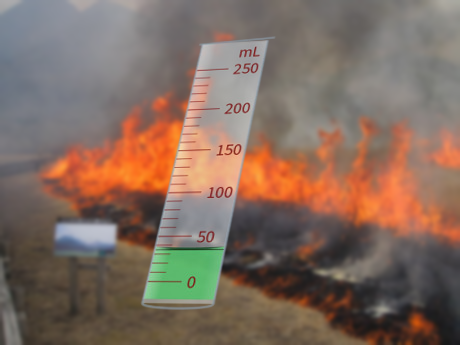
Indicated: 35,mL
